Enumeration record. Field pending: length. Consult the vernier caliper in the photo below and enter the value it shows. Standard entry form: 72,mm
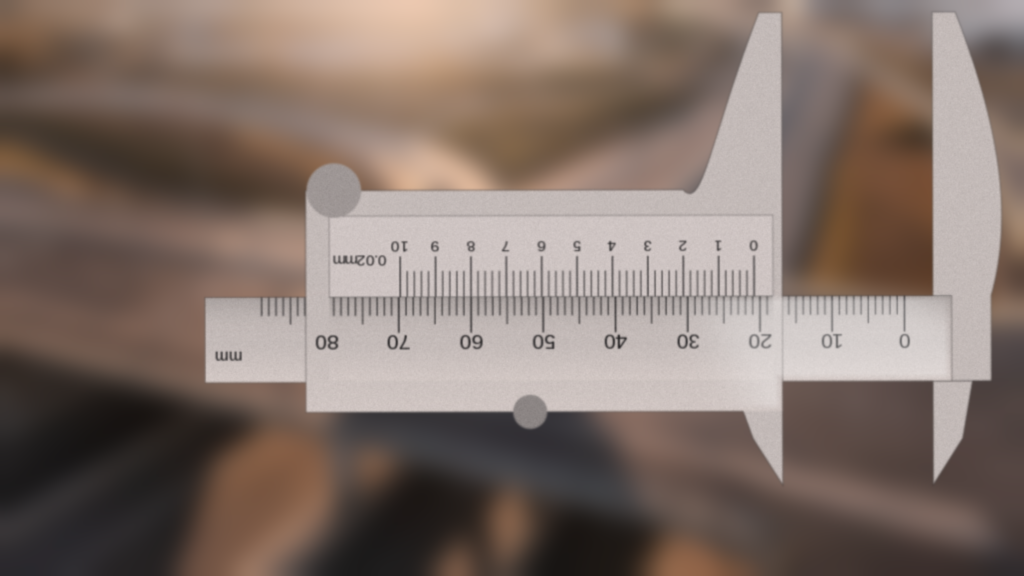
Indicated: 20.8,mm
